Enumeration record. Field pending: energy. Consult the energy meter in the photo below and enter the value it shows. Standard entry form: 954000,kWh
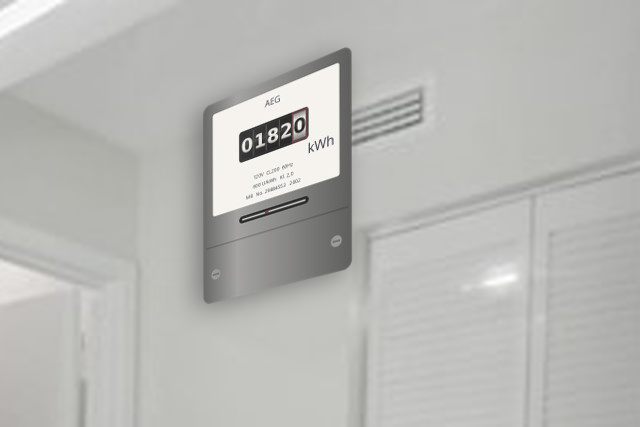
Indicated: 182.0,kWh
